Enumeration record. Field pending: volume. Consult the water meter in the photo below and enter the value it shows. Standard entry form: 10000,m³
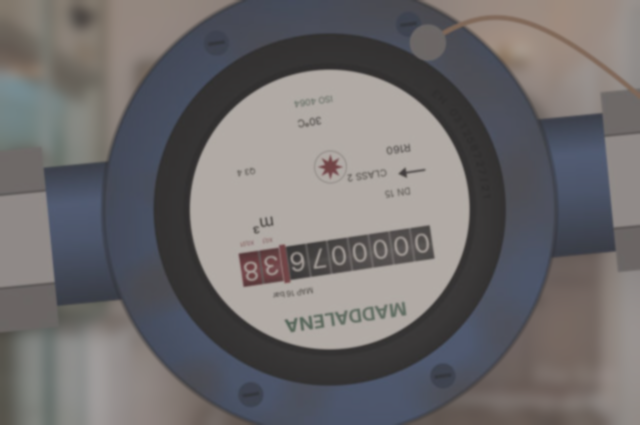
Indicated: 76.38,m³
